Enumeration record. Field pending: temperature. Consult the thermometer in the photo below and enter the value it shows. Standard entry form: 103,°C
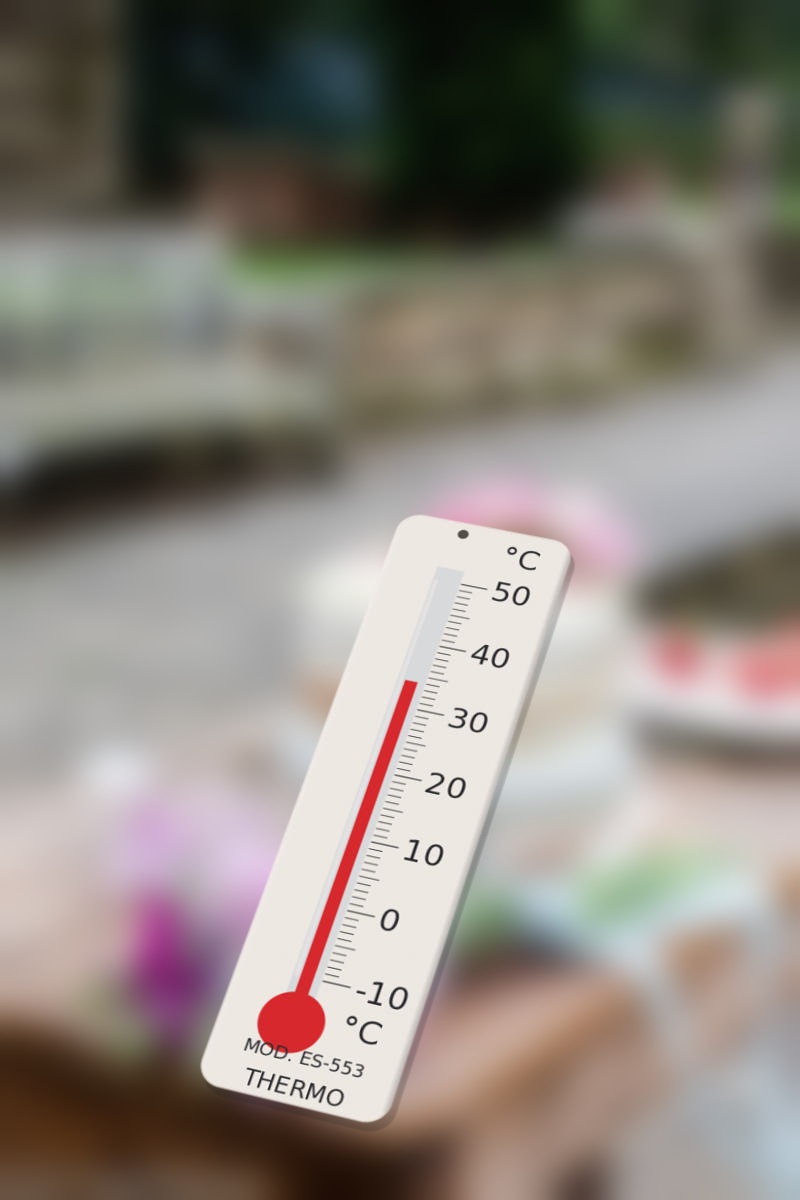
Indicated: 34,°C
